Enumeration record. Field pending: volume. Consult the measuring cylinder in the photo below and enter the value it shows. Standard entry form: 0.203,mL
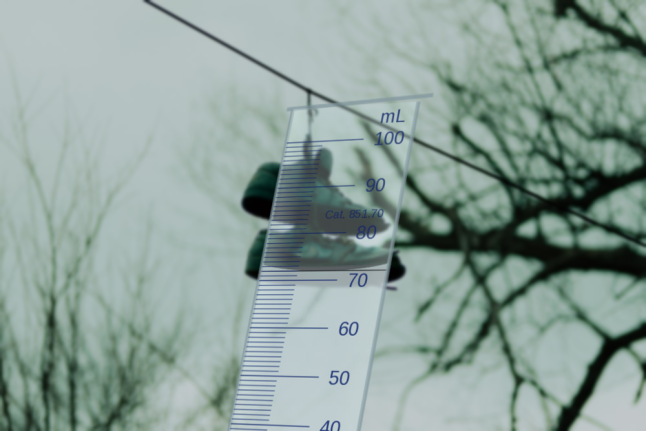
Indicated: 72,mL
